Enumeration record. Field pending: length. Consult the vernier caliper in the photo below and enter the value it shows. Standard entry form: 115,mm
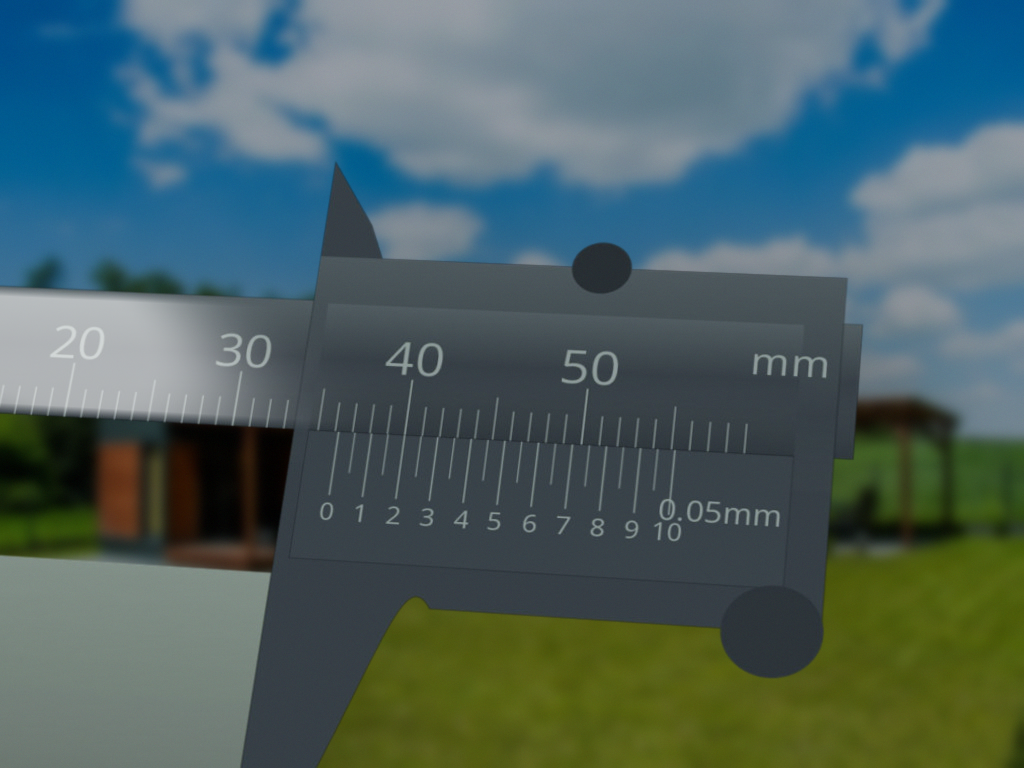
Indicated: 36.2,mm
